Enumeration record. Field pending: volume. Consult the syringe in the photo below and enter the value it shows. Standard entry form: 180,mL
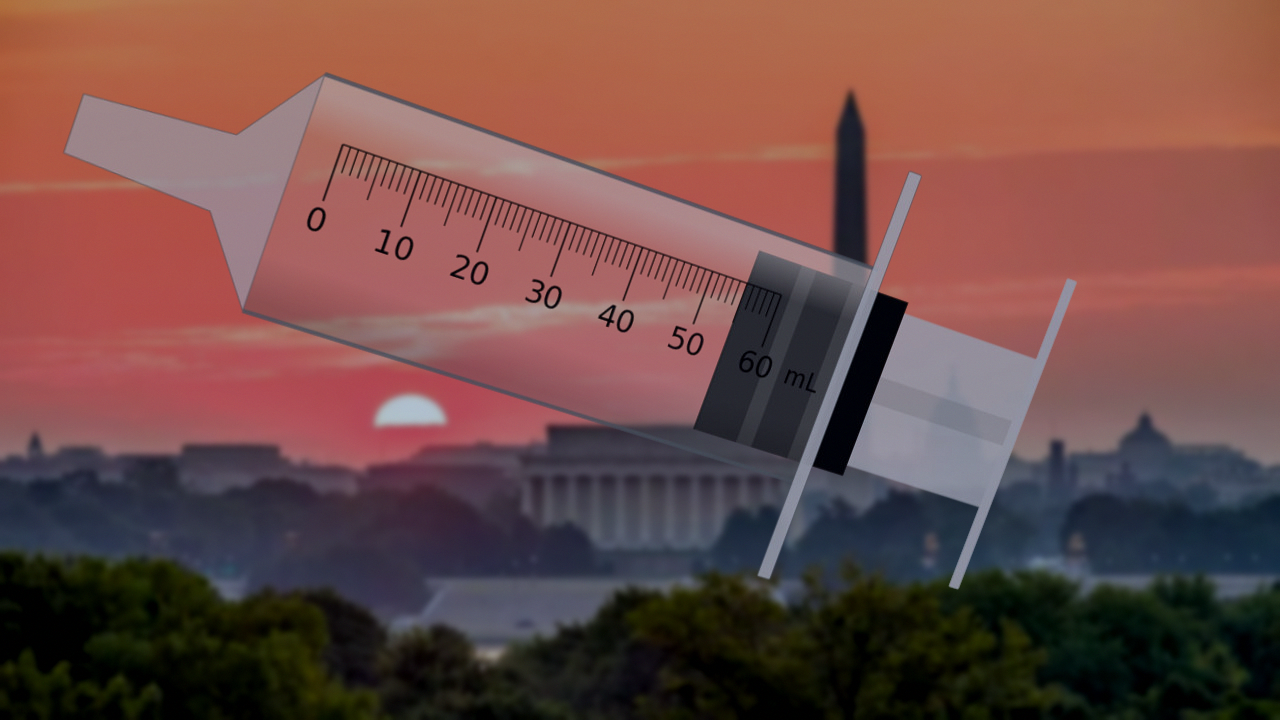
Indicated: 55,mL
